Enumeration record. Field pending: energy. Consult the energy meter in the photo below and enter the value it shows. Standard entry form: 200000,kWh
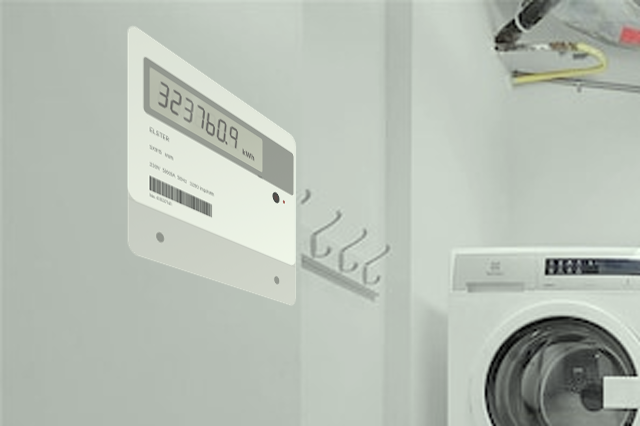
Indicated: 323760.9,kWh
